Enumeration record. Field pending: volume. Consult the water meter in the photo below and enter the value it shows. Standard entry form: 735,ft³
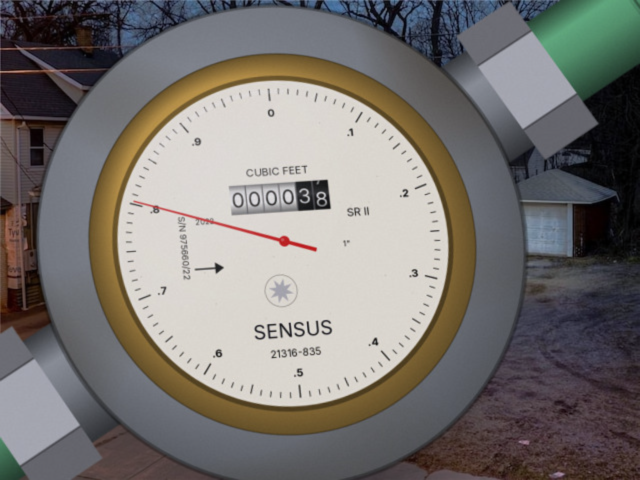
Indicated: 37.80,ft³
